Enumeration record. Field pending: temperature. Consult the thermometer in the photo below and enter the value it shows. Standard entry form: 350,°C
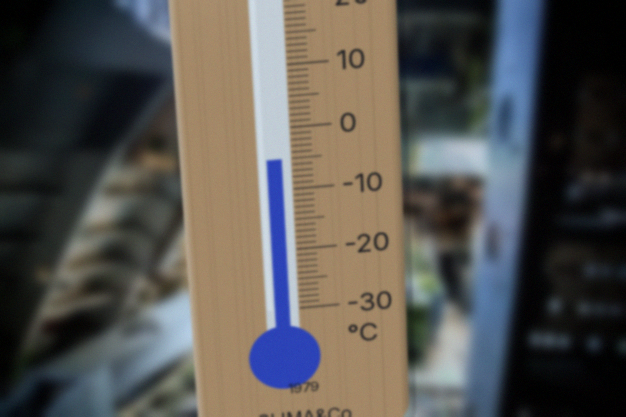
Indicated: -5,°C
